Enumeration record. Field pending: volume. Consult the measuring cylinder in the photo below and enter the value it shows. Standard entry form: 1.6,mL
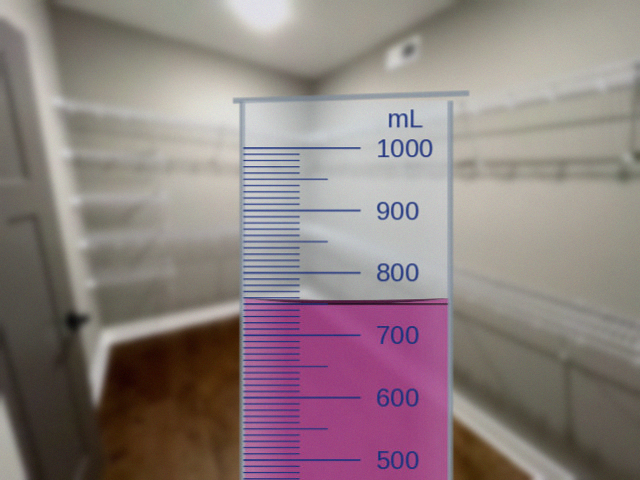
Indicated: 750,mL
